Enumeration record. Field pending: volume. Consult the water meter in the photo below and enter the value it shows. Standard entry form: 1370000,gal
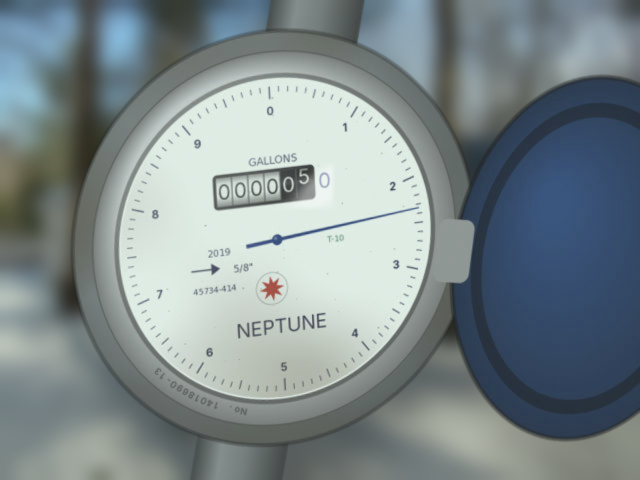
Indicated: 52.3,gal
